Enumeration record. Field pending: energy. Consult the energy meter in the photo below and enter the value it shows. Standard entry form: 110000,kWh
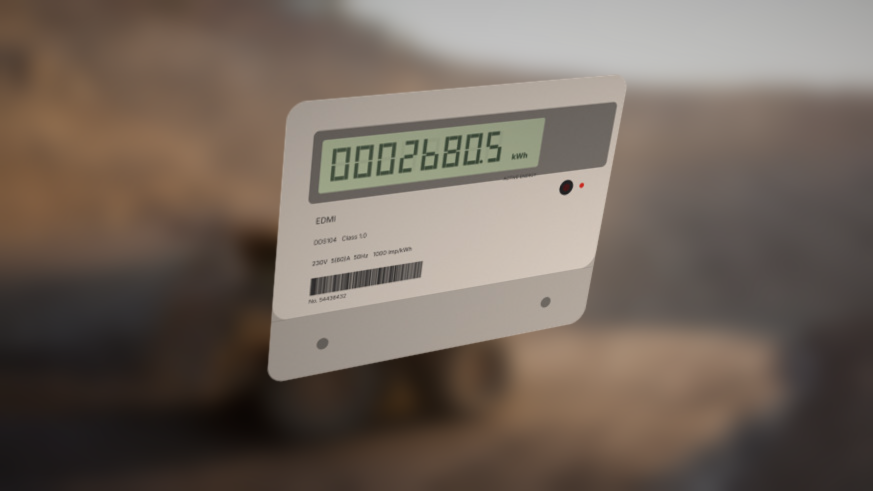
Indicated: 2680.5,kWh
